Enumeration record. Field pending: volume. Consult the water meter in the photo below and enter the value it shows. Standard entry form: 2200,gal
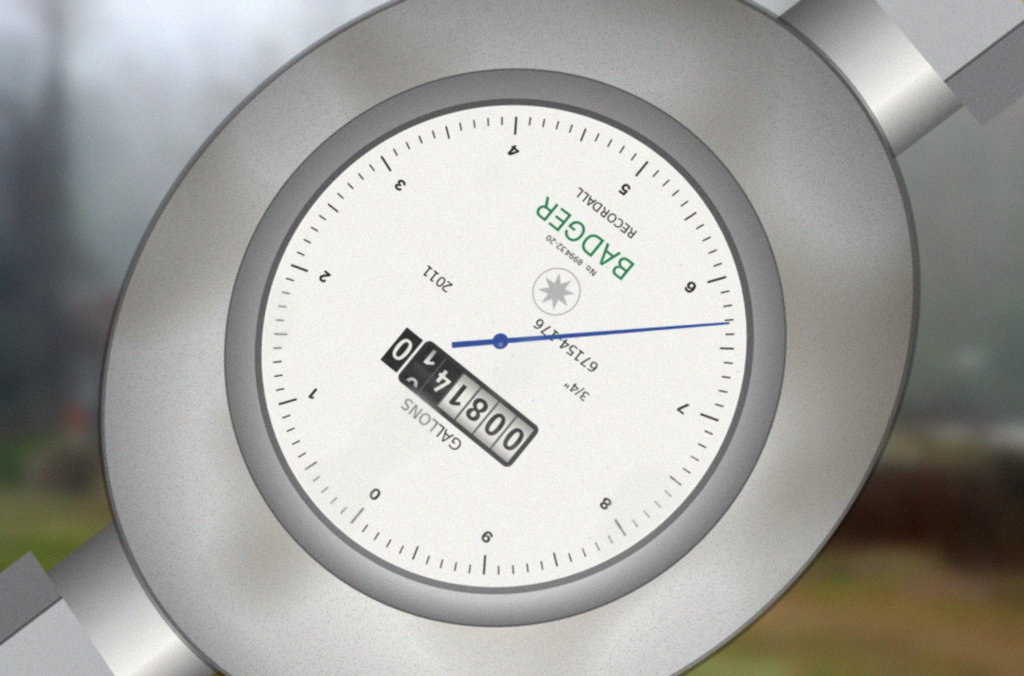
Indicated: 81406.3,gal
